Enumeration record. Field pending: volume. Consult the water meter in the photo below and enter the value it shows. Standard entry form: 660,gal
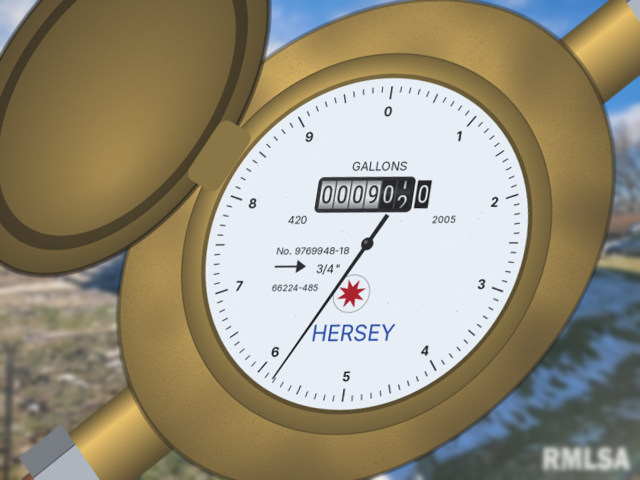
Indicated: 9015.8,gal
